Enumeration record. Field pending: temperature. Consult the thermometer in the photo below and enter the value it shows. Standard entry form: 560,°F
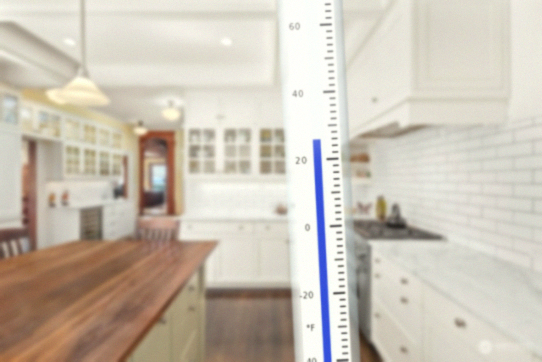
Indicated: 26,°F
